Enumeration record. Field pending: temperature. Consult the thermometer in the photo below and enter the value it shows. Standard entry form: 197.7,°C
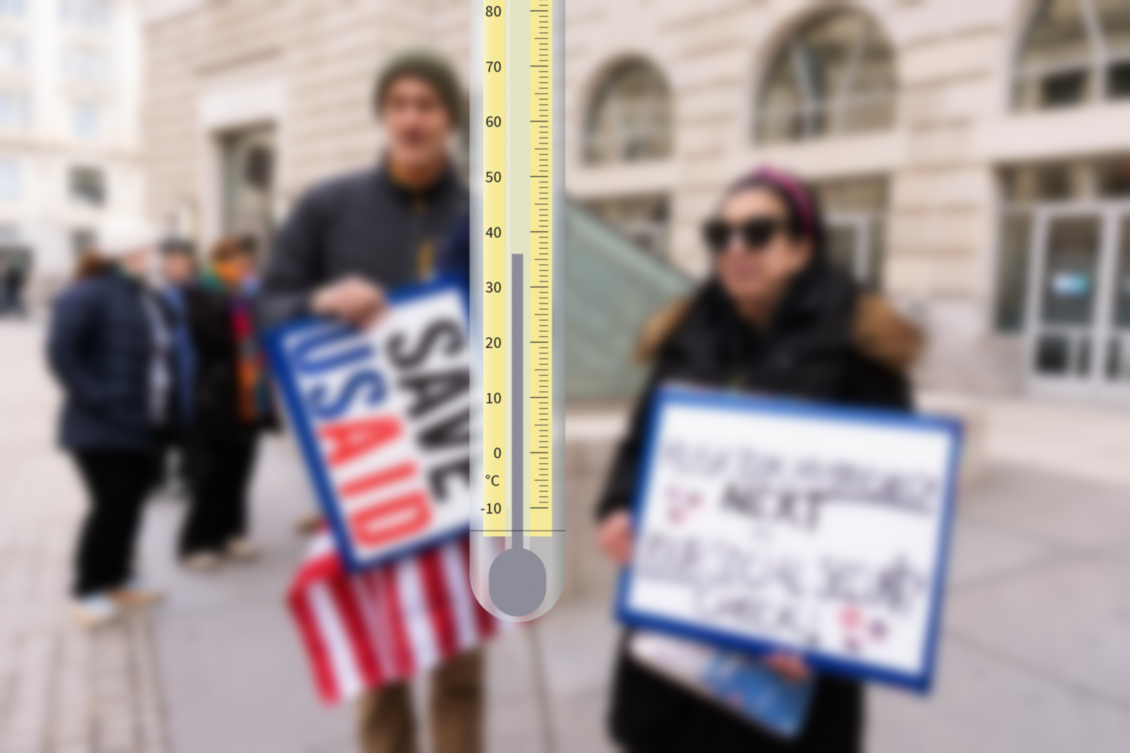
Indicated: 36,°C
